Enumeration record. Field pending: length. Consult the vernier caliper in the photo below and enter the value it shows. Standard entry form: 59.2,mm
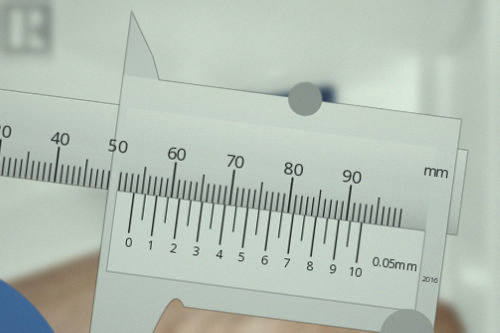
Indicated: 53.6,mm
